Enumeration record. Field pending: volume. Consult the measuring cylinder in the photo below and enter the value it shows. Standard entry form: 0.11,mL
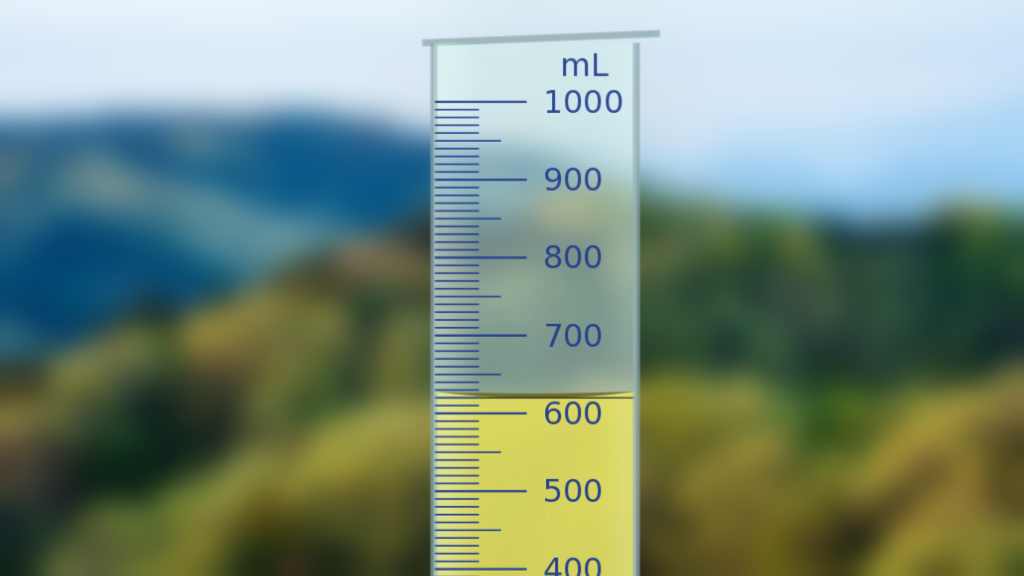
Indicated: 620,mL
